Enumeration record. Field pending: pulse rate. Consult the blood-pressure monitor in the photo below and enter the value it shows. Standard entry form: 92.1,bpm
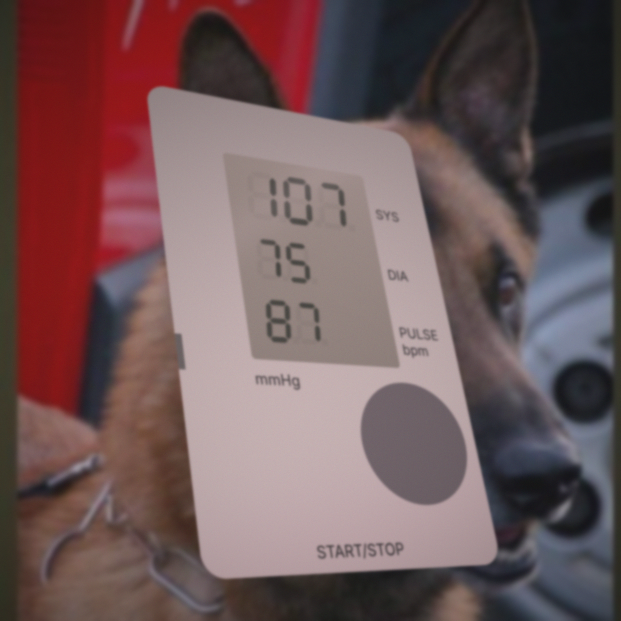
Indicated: 87,bpm
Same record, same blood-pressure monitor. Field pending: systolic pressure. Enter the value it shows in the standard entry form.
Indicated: 107,mmHg
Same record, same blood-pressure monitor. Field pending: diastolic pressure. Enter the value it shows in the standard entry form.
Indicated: 75,mmHg
